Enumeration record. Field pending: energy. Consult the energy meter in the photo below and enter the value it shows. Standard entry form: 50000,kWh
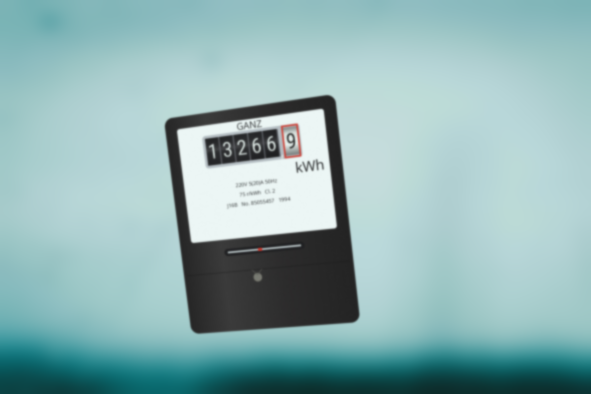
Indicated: 13266.9,kWh
